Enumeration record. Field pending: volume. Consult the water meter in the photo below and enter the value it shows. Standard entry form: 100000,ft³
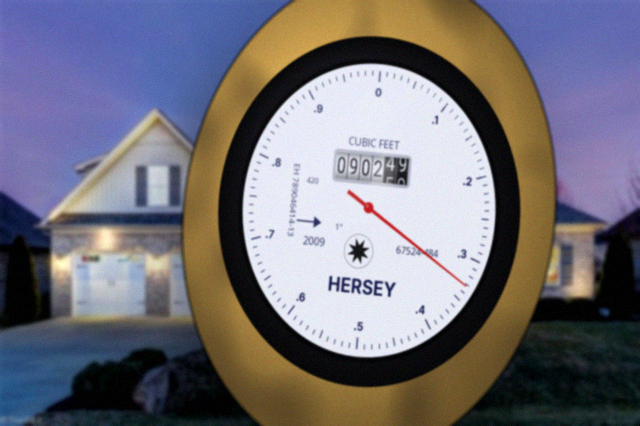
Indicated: 90249.33,ft³
